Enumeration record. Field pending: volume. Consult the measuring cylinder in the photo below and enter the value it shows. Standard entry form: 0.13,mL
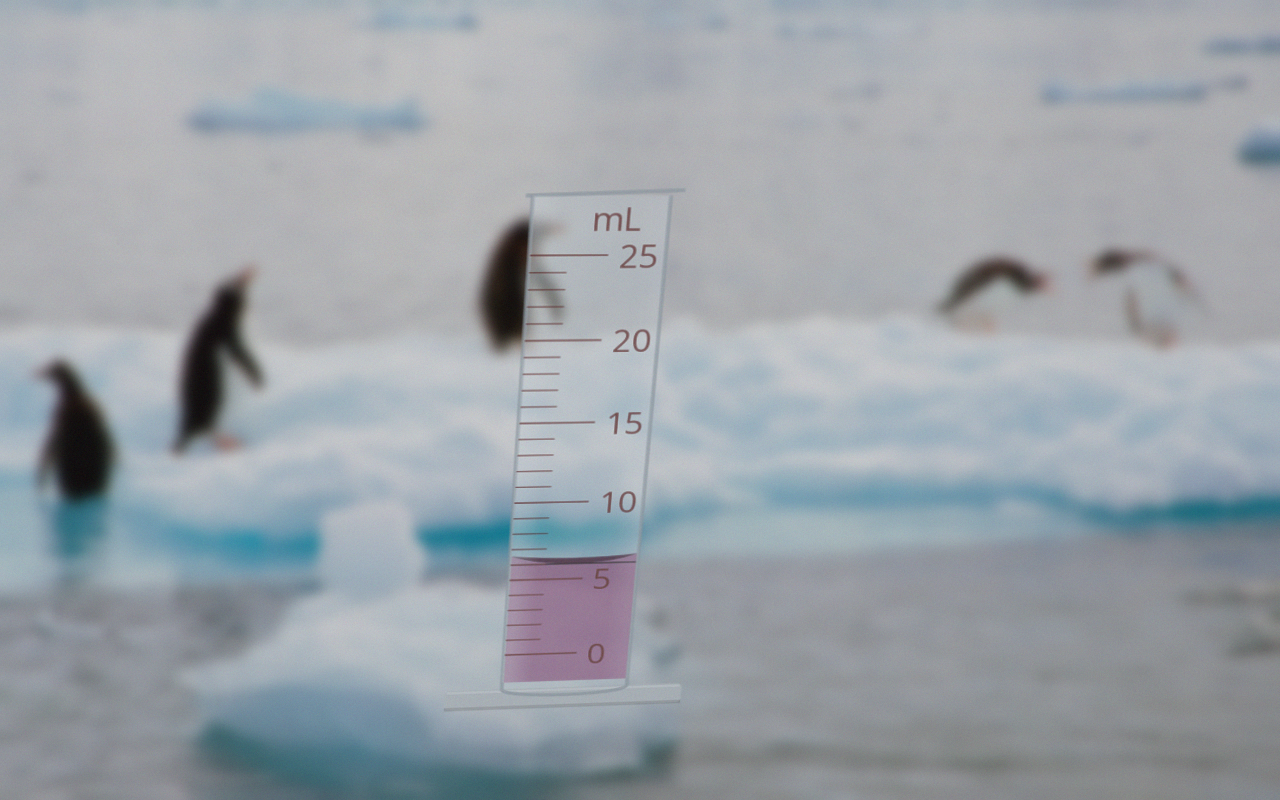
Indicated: 6,mL
